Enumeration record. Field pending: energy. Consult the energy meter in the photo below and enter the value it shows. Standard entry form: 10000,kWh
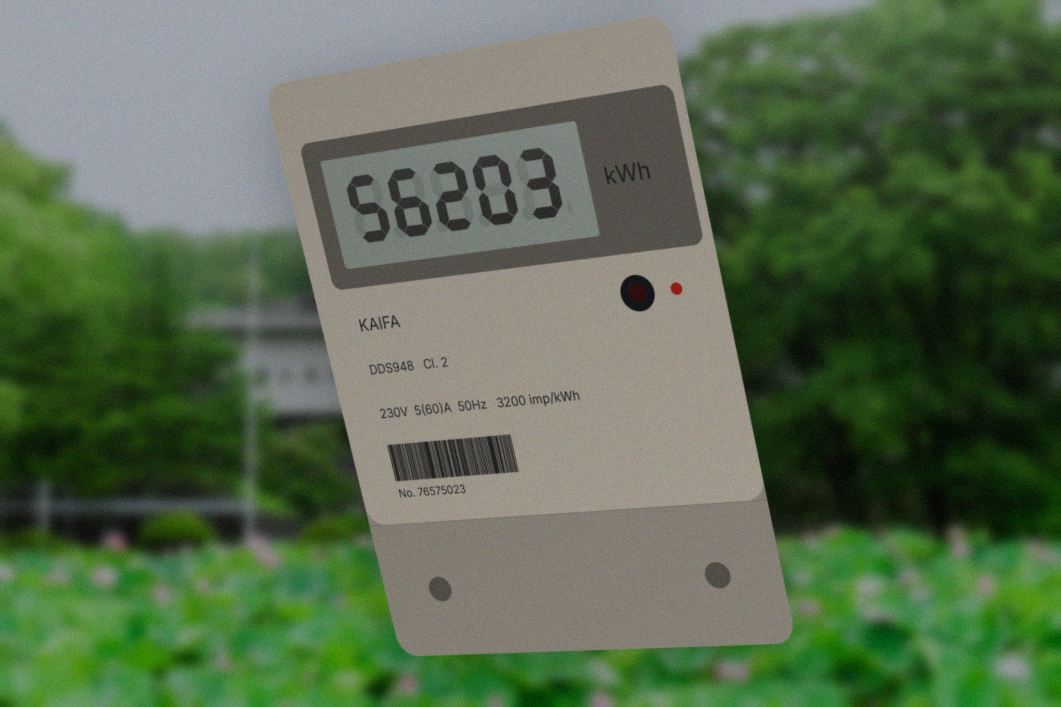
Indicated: 56203,kWh
